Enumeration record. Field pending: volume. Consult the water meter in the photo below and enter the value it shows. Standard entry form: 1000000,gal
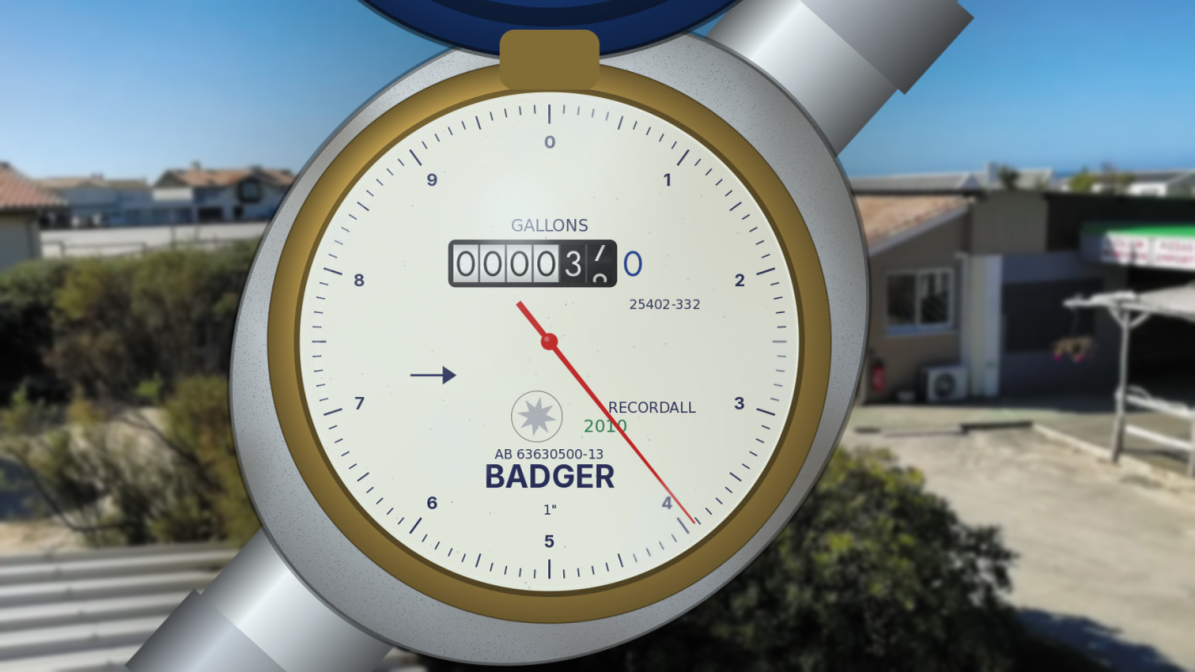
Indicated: 373.9,gal
